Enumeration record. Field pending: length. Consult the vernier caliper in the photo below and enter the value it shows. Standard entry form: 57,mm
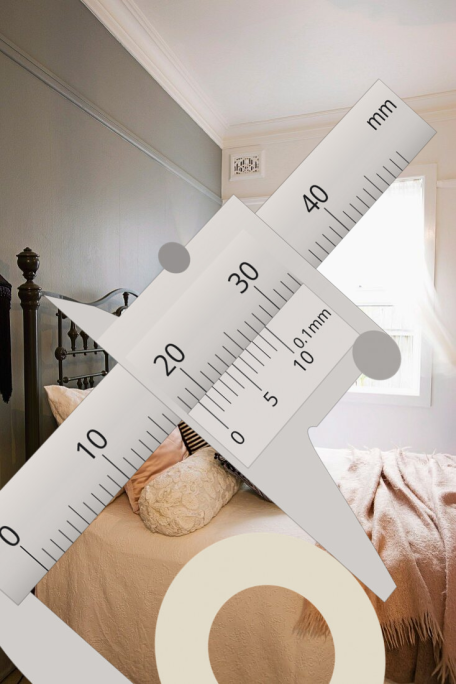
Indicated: 18.9,mm
